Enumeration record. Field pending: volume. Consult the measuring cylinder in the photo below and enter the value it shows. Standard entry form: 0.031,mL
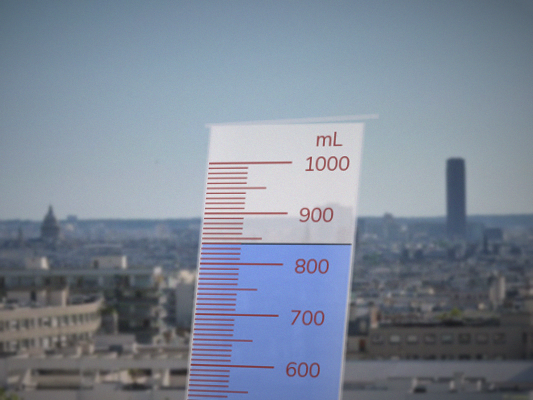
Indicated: 840,mL
